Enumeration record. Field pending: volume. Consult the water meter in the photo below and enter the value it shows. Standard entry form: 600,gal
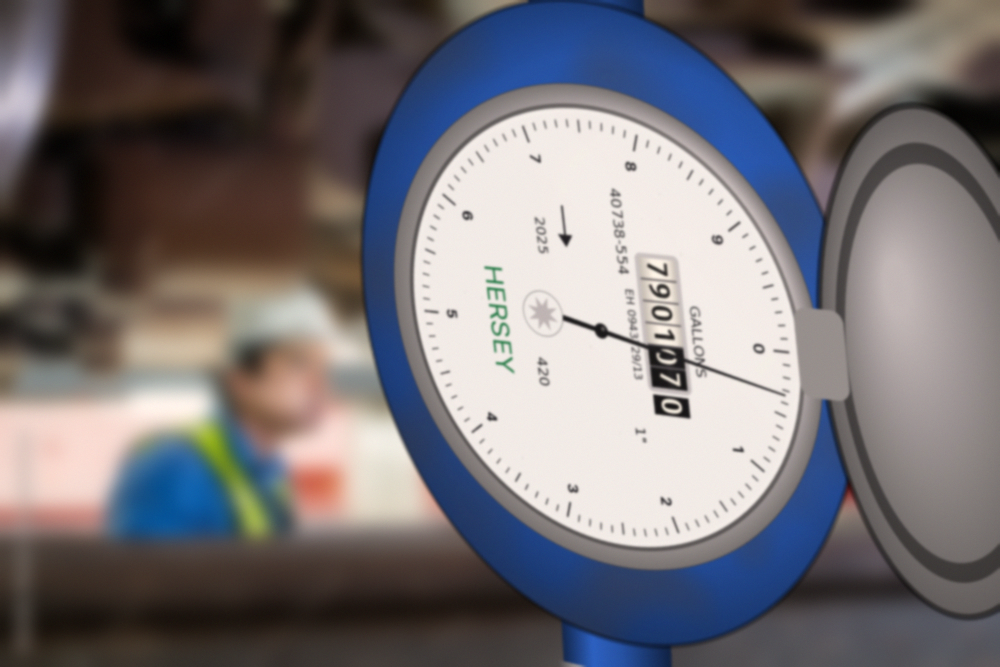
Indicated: 7901070.3,gal
